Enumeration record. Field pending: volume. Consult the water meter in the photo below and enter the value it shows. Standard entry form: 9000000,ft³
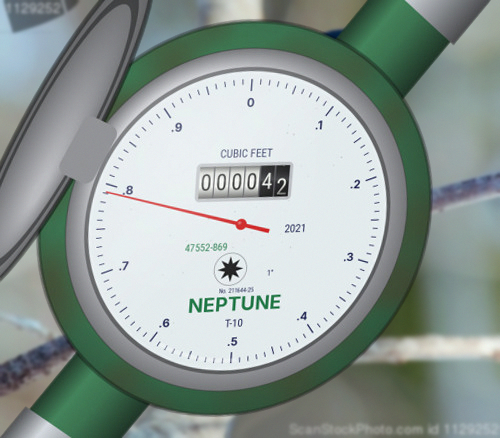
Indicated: 41.79,ft³
